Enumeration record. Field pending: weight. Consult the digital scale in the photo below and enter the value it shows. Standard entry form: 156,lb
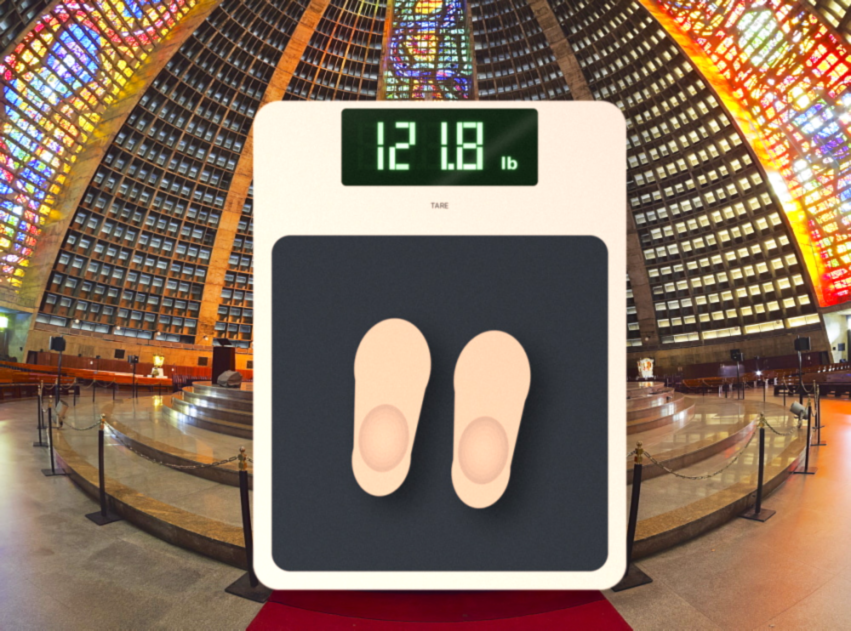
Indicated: 121.8,lb
